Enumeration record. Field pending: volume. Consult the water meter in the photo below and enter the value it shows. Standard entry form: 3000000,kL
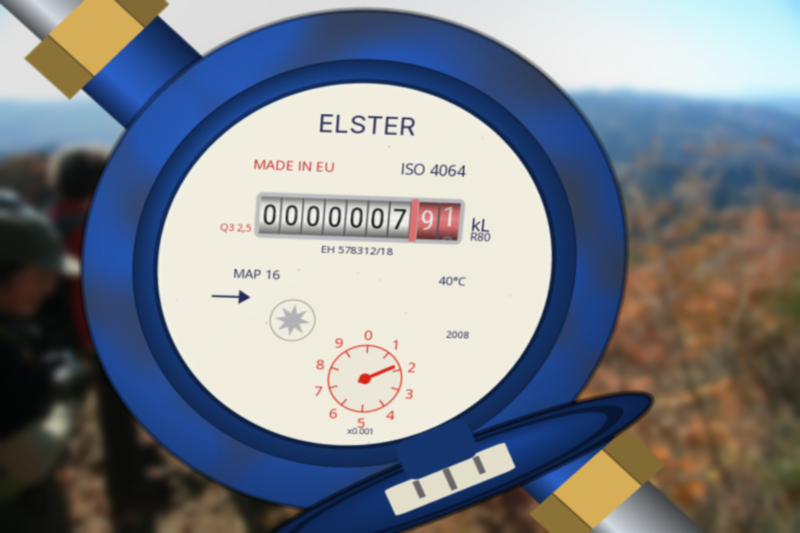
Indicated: 7.911,kL
